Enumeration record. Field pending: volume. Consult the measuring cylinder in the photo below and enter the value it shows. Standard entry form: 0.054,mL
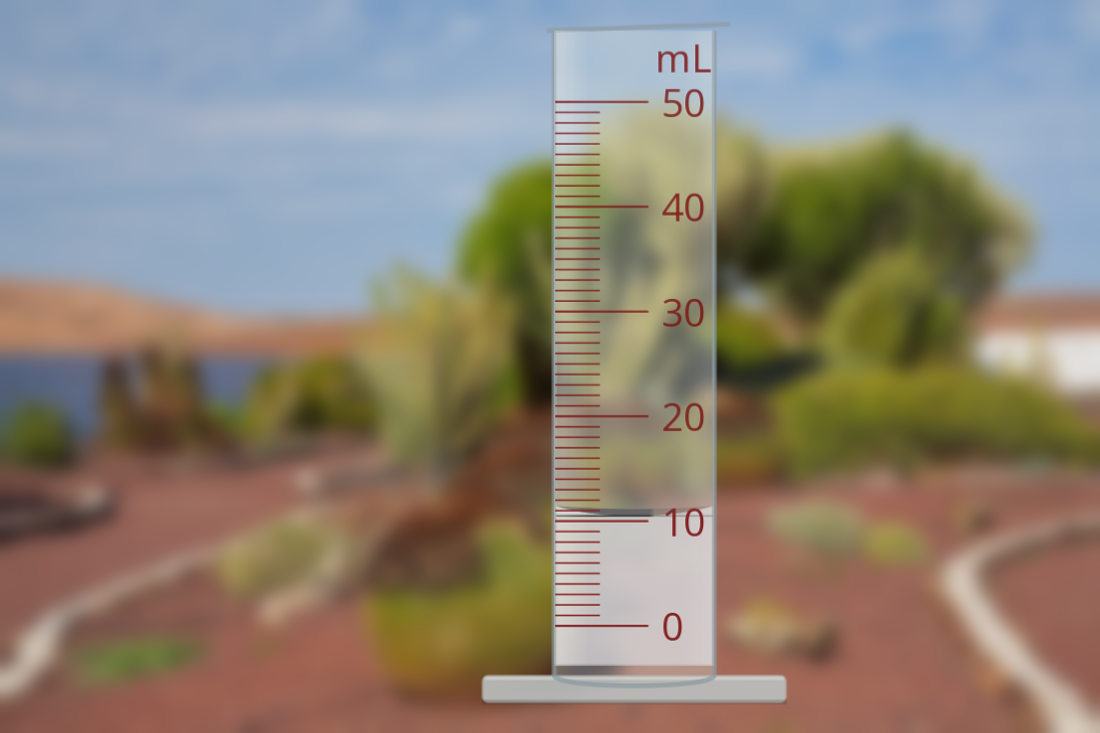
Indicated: 10.5,mL
